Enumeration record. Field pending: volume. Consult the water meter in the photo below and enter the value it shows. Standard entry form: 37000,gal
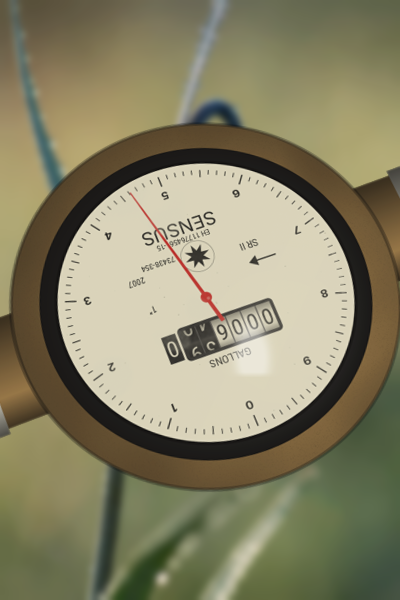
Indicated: 6394.6,gal
